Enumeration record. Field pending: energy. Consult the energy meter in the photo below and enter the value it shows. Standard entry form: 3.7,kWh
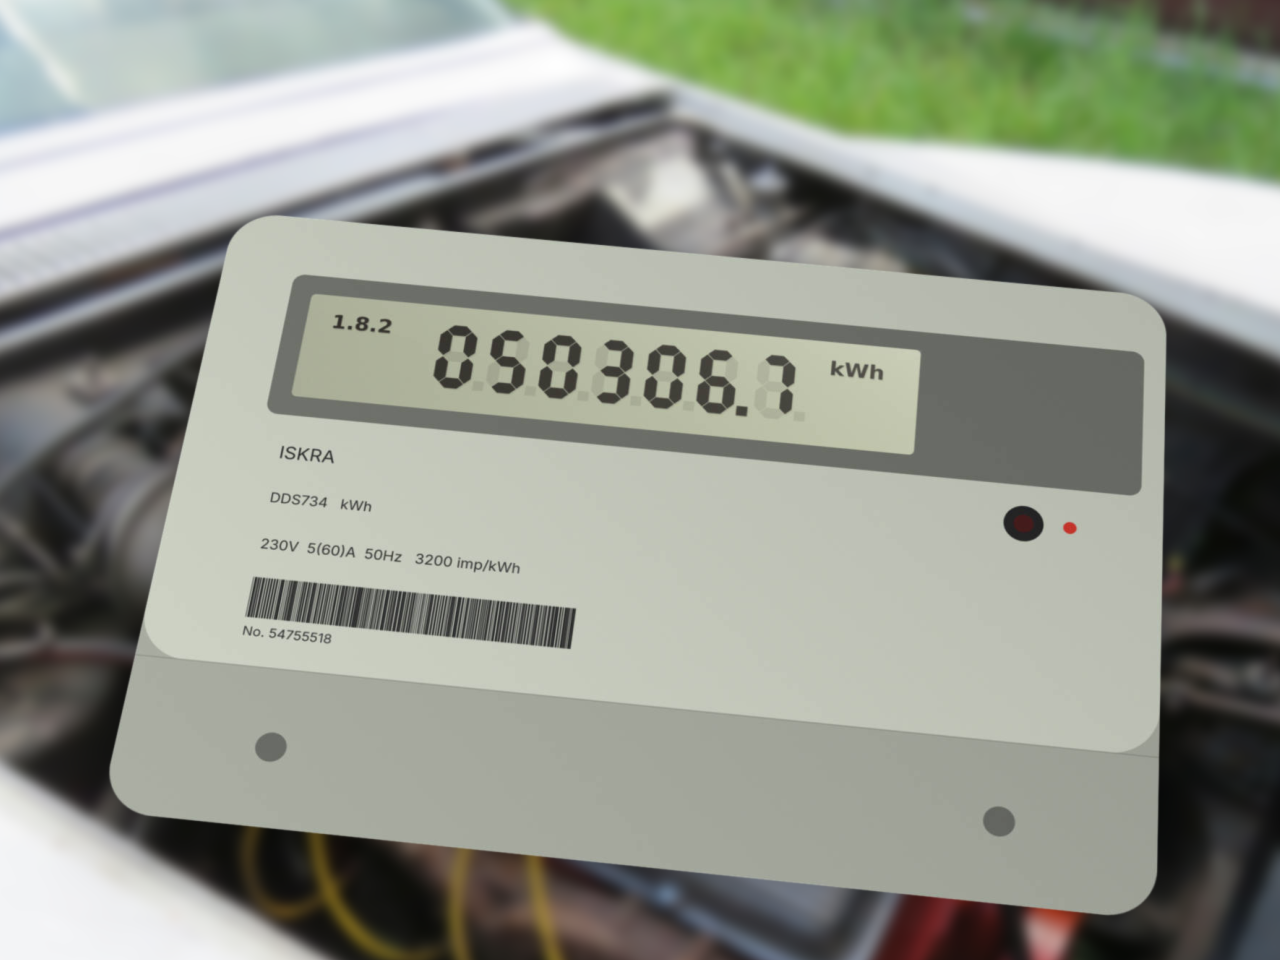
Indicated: 50306.7,kWh
